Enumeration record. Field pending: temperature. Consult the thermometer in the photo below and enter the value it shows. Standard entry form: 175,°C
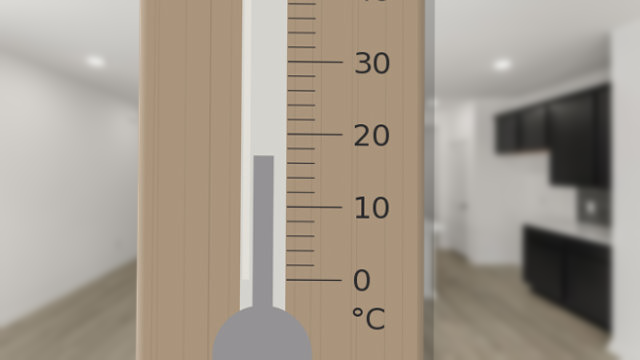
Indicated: 17,°C
